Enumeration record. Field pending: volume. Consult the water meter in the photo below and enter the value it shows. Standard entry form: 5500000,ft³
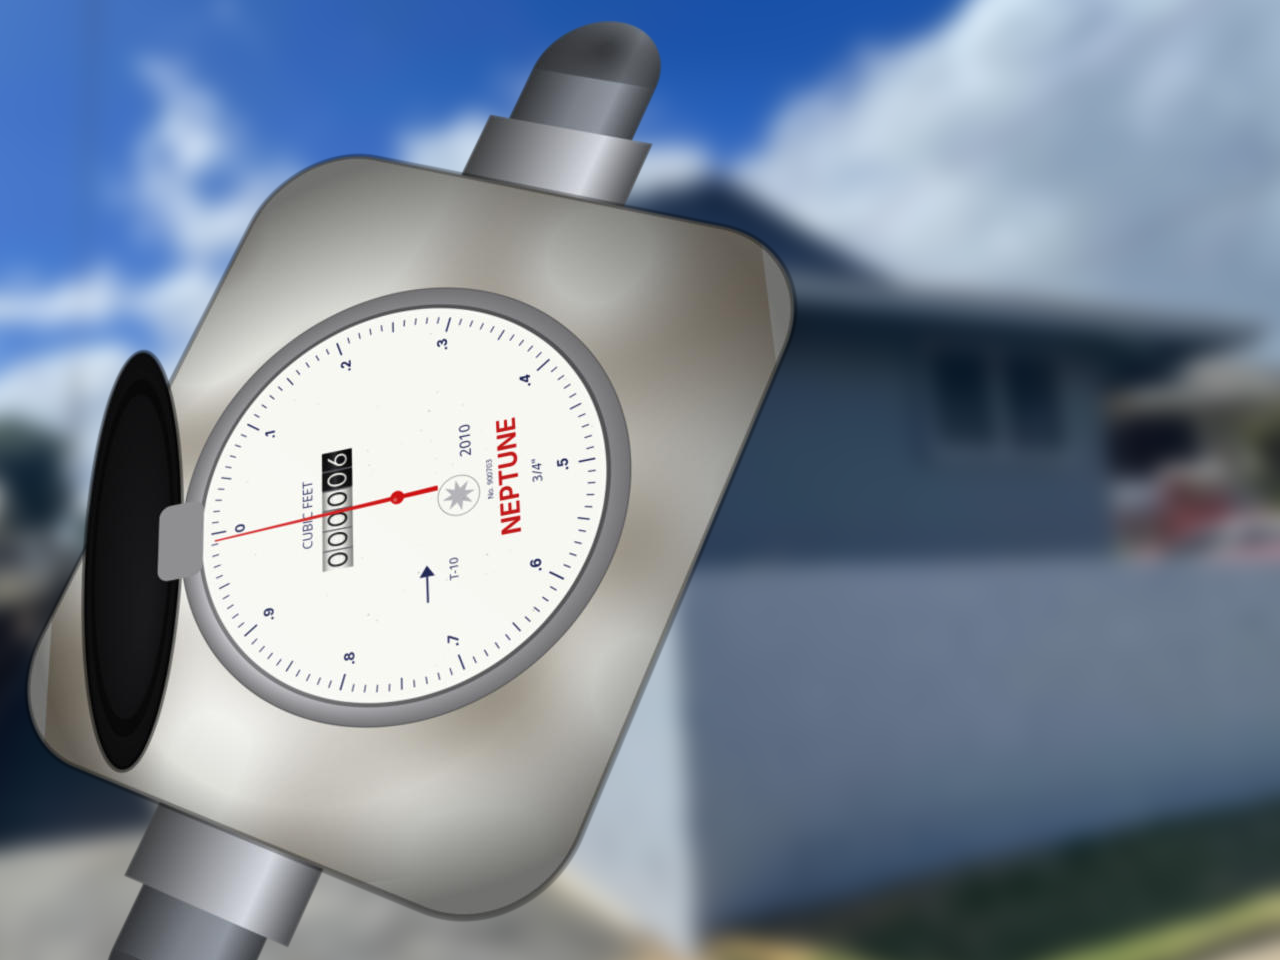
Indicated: 5.99,ft³
